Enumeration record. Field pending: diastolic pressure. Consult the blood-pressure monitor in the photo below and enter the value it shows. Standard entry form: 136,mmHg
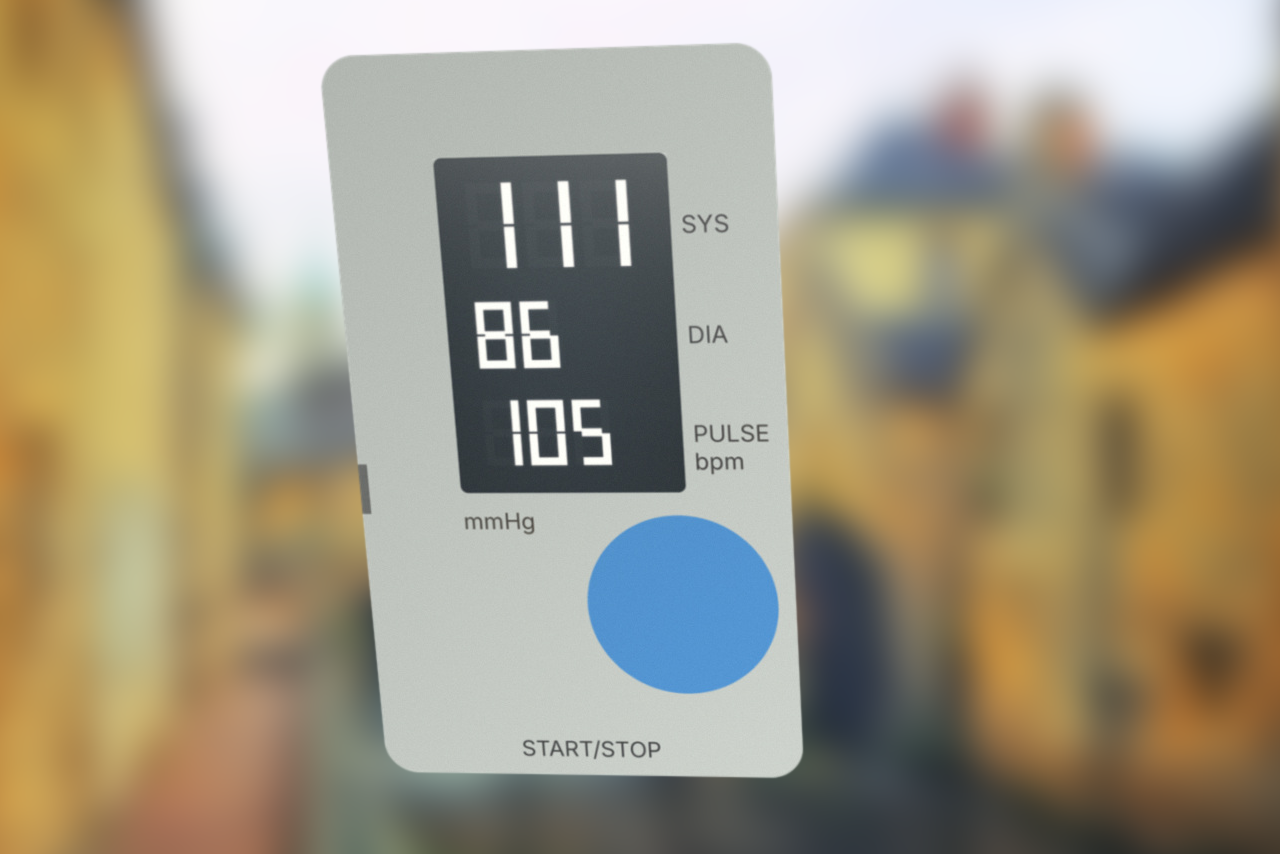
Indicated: 86,mmHg
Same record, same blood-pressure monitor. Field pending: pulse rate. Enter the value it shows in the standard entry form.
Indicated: 105,bpm
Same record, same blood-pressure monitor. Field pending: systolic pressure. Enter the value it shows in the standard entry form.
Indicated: 111,mmHg
